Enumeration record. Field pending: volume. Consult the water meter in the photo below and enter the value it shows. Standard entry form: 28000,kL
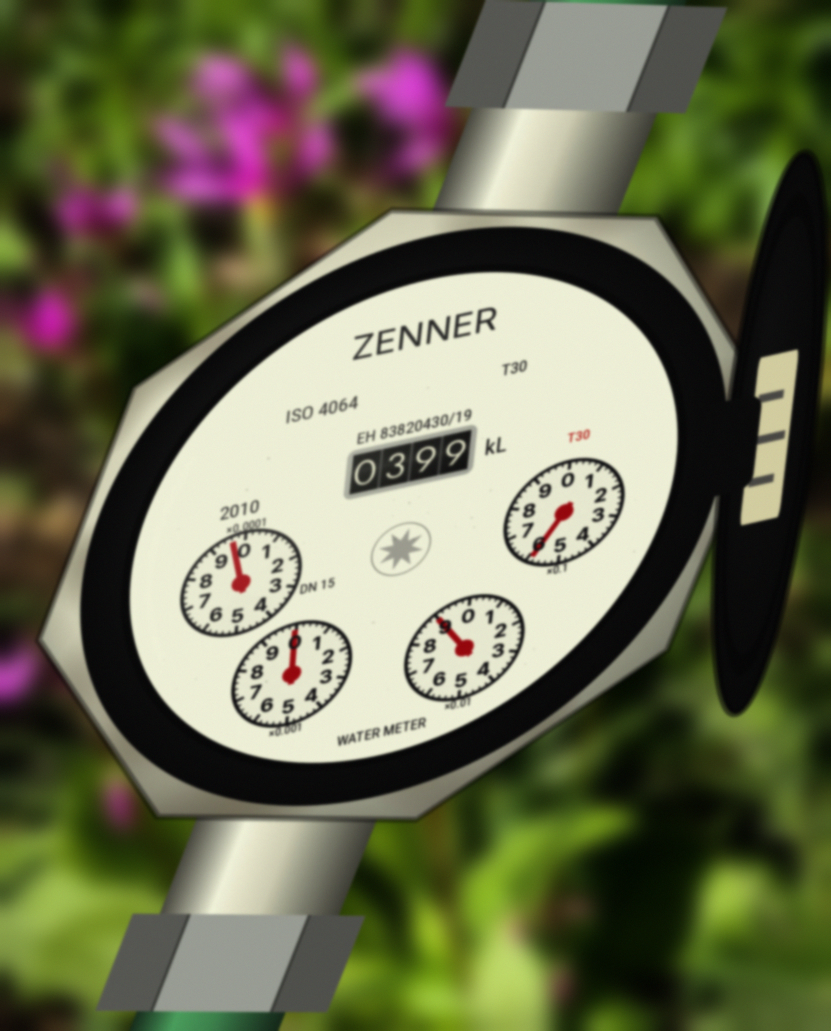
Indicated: 399.5899,kL
